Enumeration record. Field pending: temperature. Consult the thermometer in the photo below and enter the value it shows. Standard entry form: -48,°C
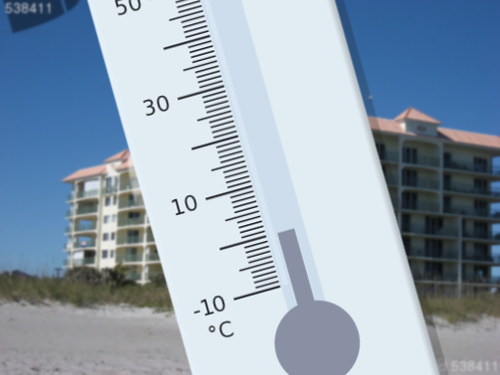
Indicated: 0,°C
